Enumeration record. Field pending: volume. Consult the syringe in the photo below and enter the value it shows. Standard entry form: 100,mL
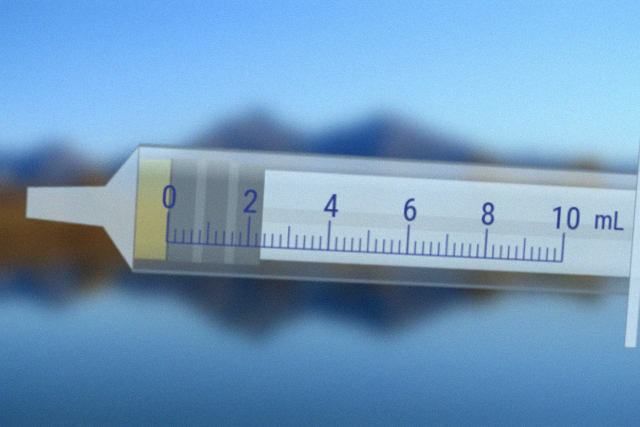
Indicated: 0,mL
